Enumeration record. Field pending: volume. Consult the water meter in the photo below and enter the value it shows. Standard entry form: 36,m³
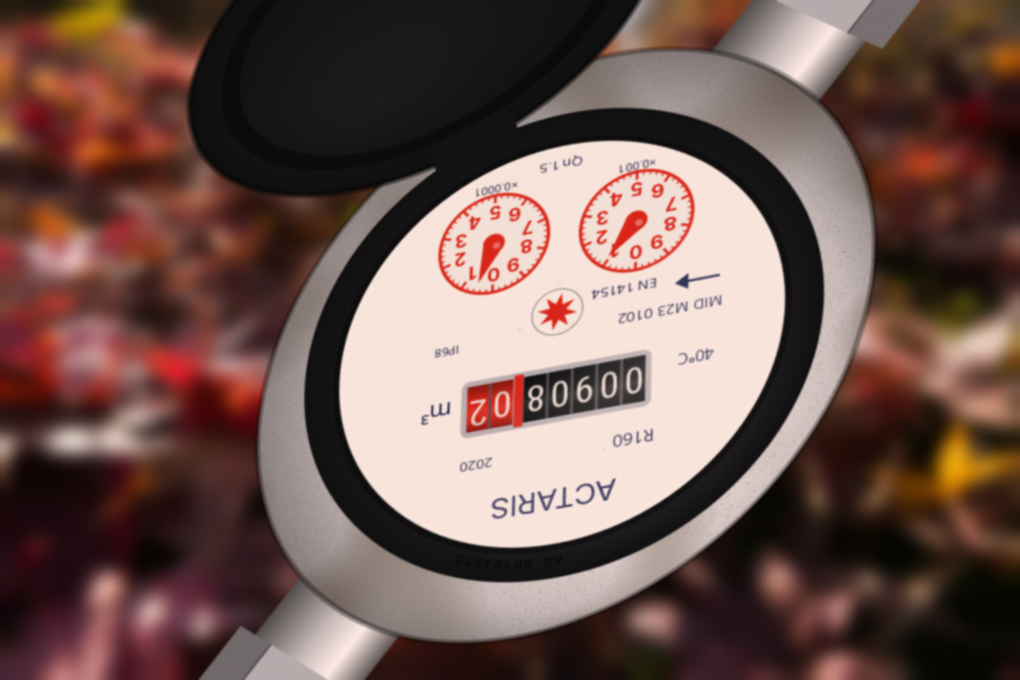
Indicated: 908.0210,m³
